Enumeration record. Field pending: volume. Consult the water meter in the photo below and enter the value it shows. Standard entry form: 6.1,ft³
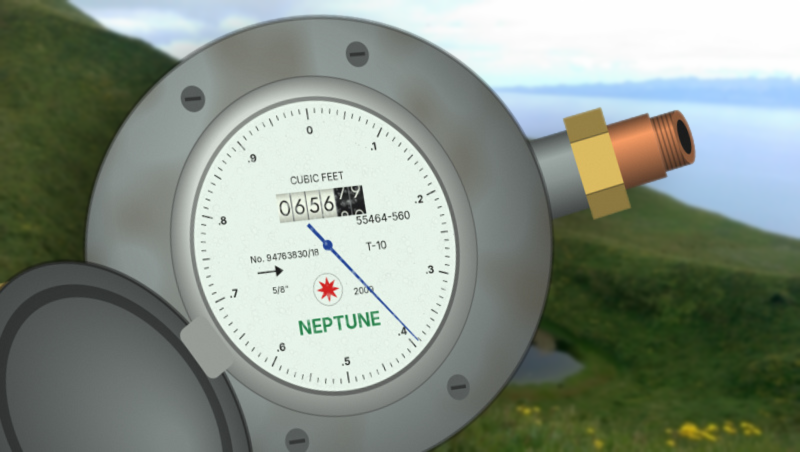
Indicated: 65679.39,ft³
